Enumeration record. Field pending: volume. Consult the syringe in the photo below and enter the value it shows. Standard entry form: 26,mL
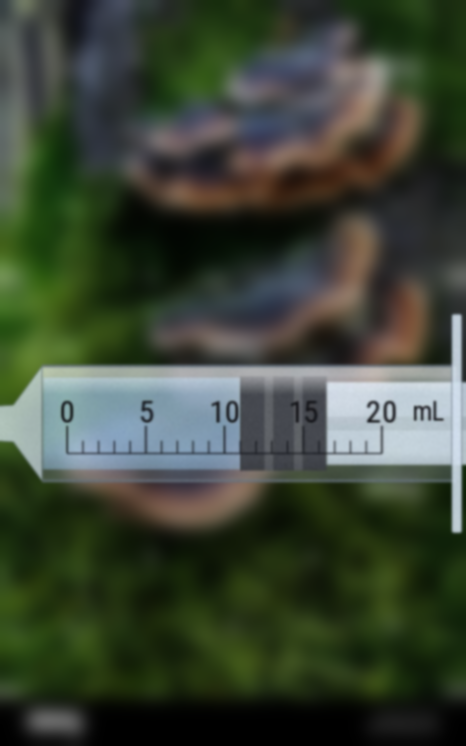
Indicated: 11,mL
